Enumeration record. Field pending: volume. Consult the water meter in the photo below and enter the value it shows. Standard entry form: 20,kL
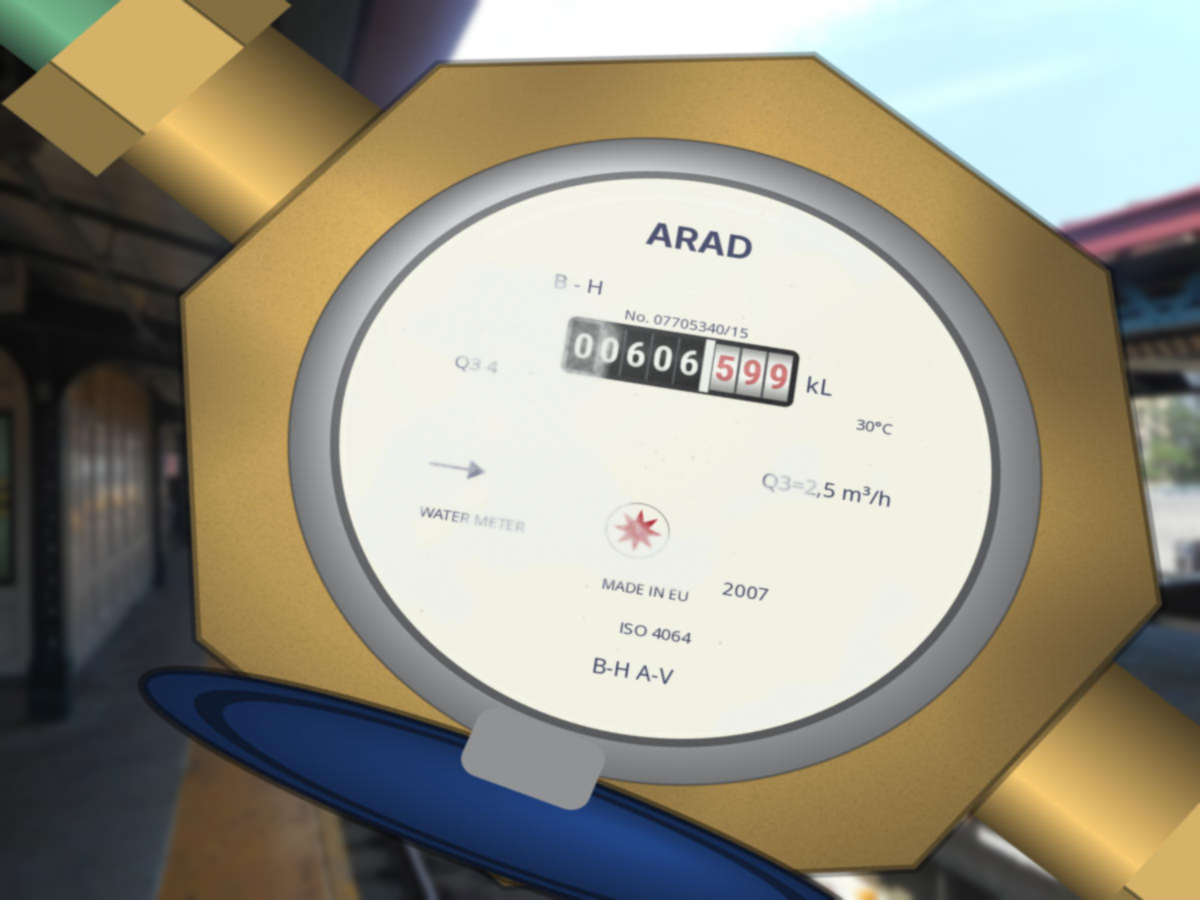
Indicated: 606.599,kL
